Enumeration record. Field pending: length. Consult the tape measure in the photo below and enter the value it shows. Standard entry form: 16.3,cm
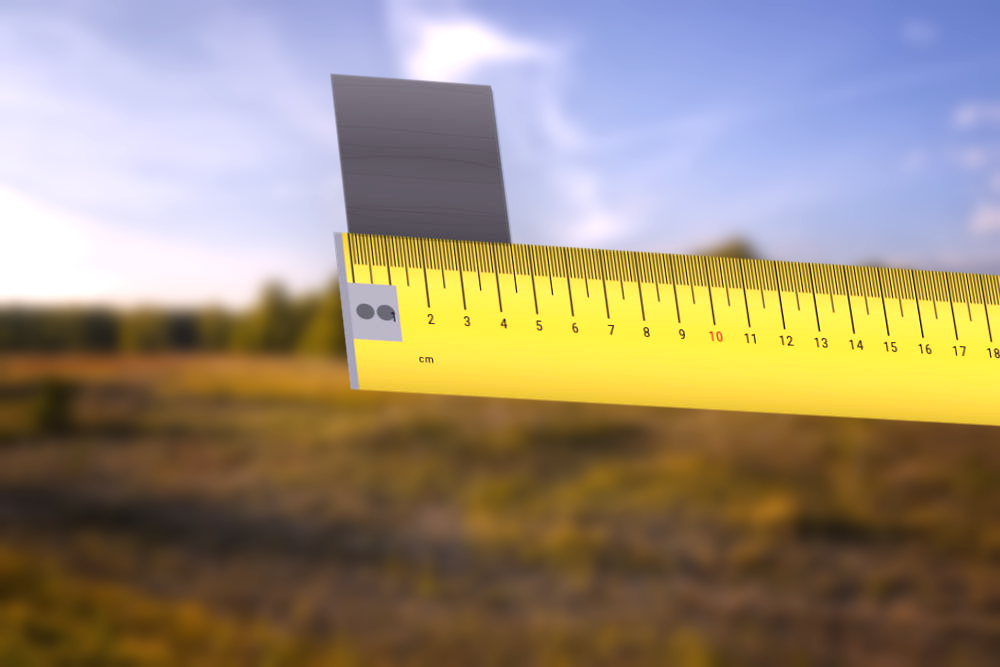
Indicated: 4.5,cm
